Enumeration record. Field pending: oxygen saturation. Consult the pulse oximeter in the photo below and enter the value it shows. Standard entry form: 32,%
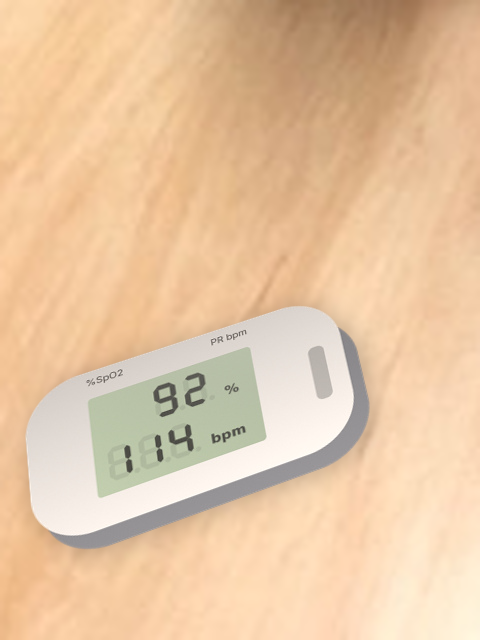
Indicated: 92,%
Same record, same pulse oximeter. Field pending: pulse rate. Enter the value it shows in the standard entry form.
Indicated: 114,bpm
